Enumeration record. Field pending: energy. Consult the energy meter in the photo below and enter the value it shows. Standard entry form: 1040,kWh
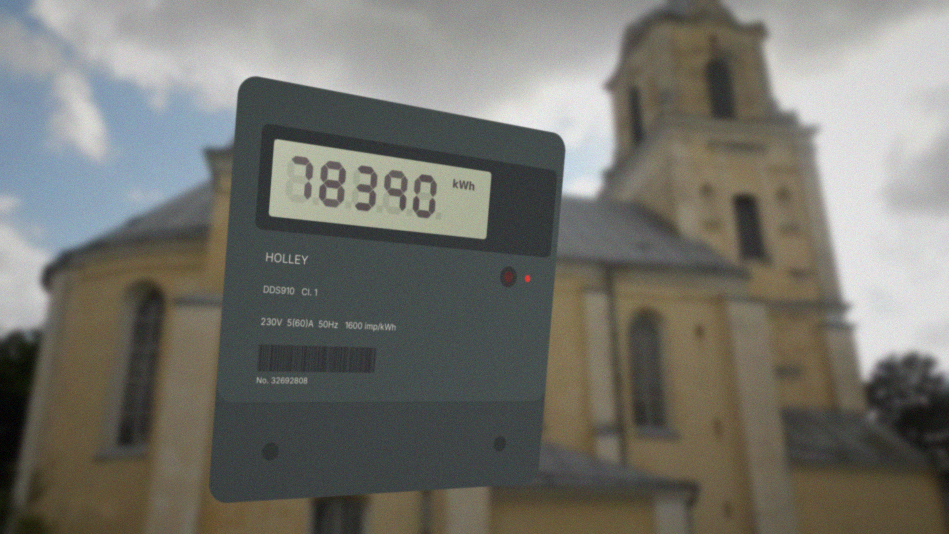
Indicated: 78390,kWh
